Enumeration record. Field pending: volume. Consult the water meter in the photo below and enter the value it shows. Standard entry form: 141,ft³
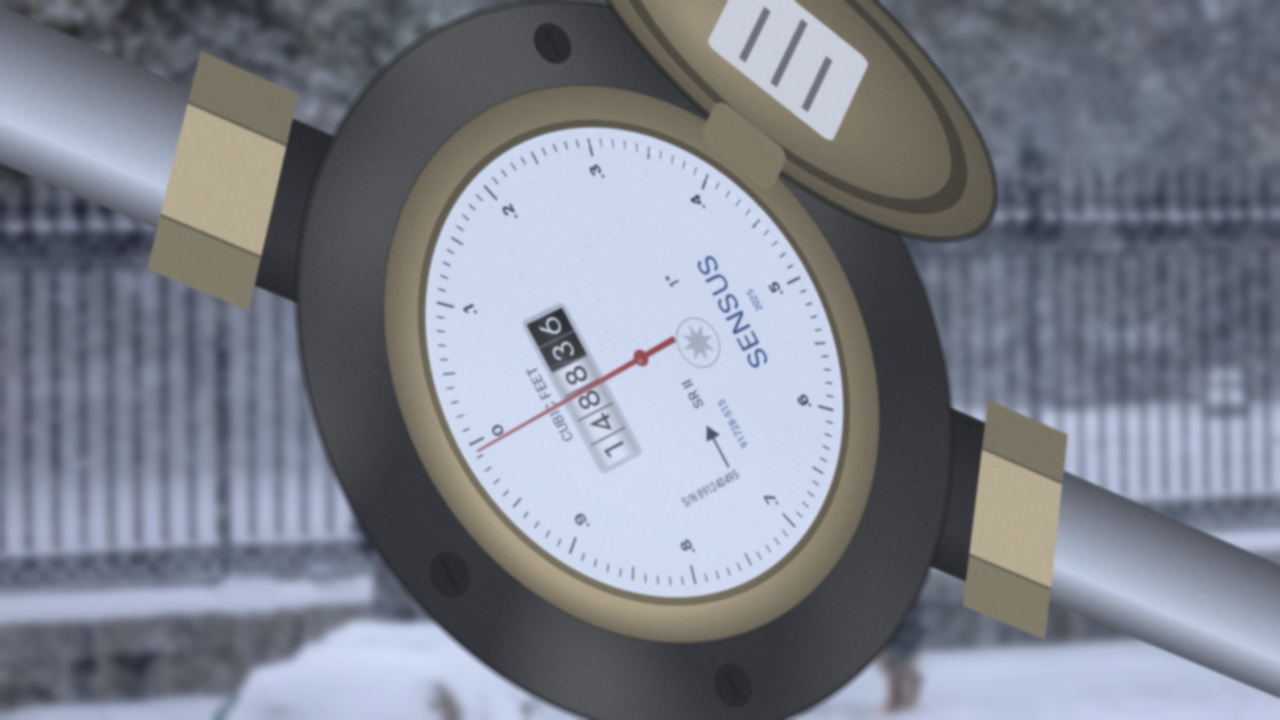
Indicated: 148835.99,ft³
